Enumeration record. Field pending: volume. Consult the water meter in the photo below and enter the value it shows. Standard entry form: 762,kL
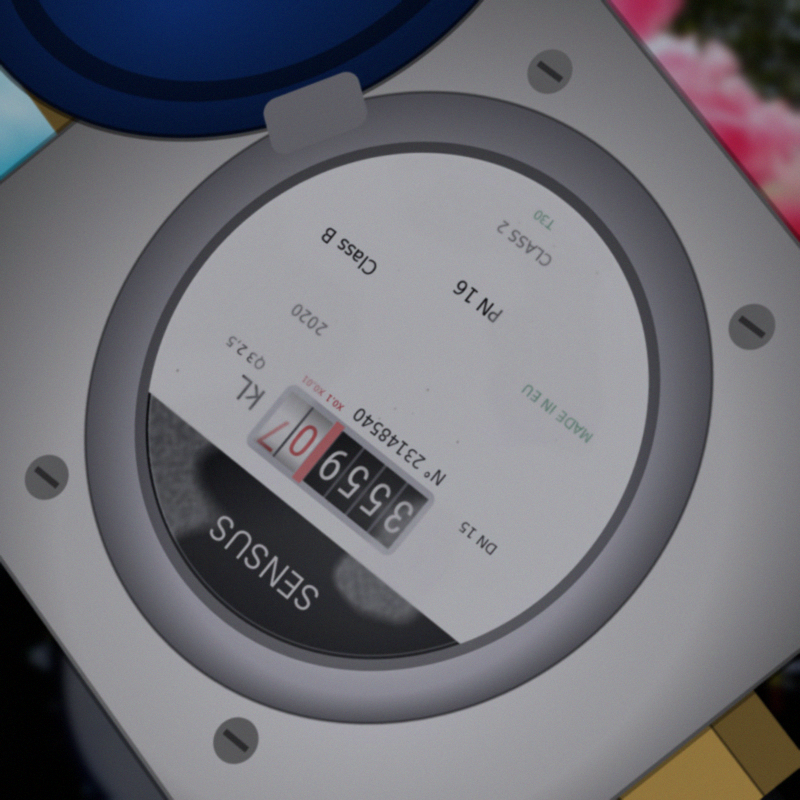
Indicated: 3559.07,kL
